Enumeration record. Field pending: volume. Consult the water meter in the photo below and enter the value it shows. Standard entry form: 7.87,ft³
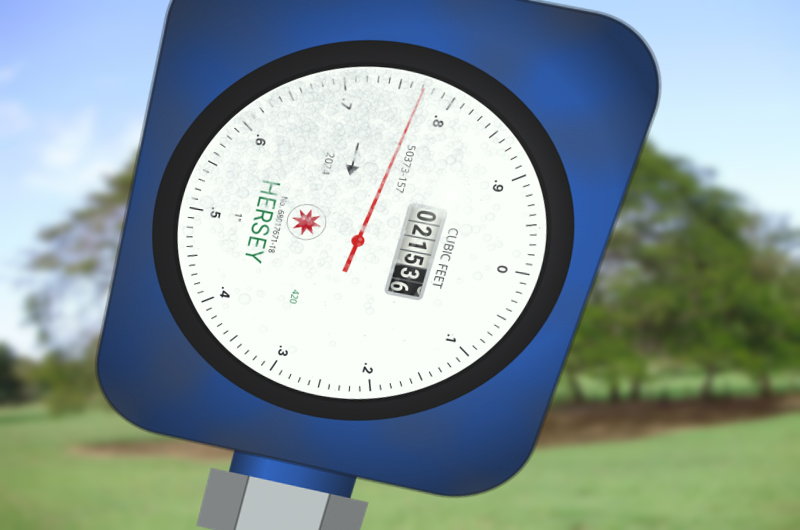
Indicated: 21535.77,ft³
